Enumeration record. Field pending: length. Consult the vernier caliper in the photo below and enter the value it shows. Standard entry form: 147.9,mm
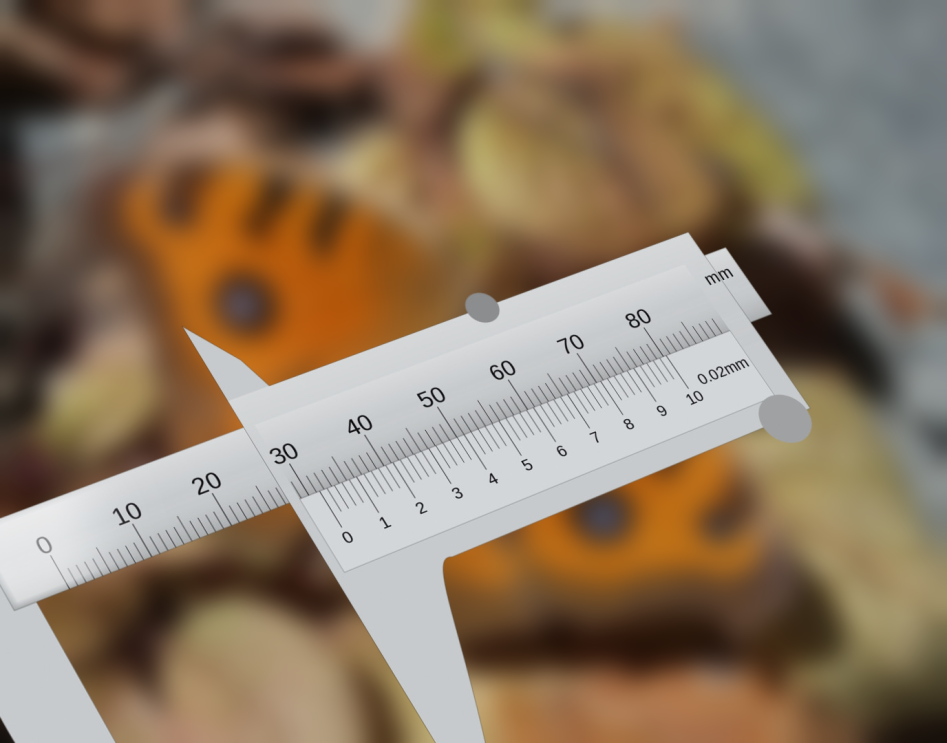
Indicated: 31.4,mm
